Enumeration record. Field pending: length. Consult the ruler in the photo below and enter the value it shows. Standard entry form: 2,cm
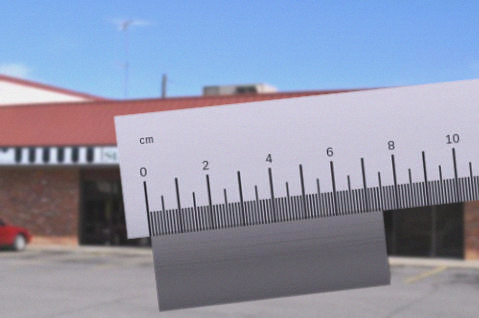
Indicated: 7.5,cm
